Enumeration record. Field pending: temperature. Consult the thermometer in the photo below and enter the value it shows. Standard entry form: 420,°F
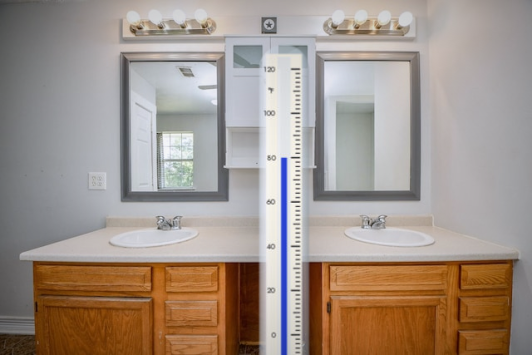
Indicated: 80,°F
